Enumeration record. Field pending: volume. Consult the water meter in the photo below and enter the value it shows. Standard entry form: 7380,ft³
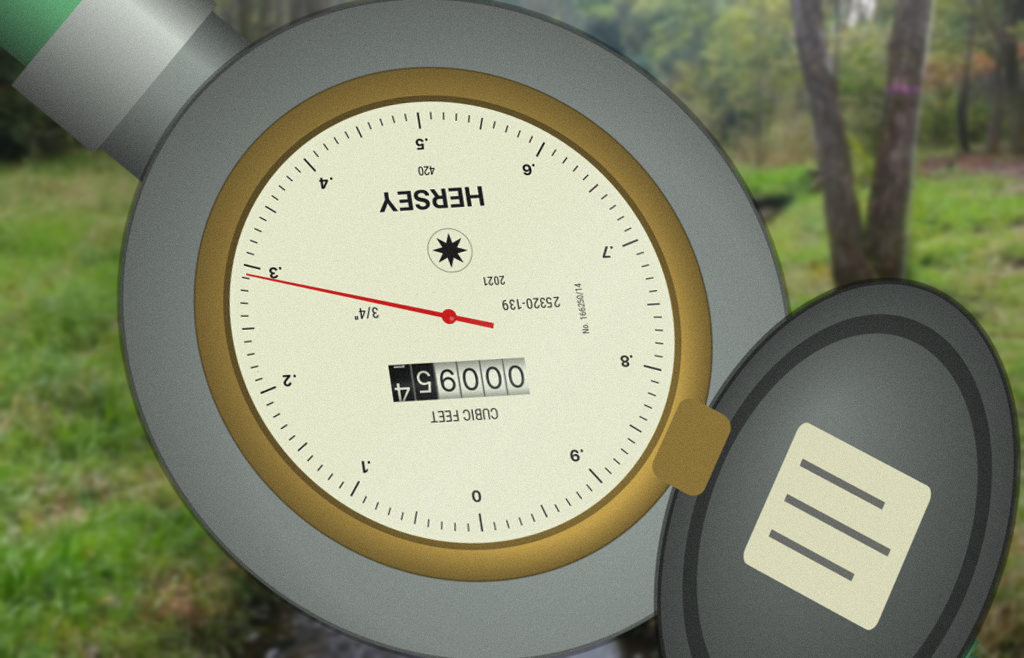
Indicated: 954.29,ft³
